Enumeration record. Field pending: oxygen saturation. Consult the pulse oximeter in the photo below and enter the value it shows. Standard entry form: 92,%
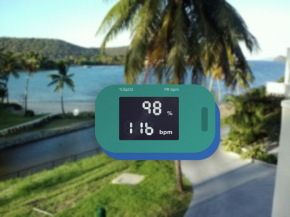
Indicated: 98,%
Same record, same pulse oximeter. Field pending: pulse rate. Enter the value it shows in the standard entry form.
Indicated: 116,bpm
